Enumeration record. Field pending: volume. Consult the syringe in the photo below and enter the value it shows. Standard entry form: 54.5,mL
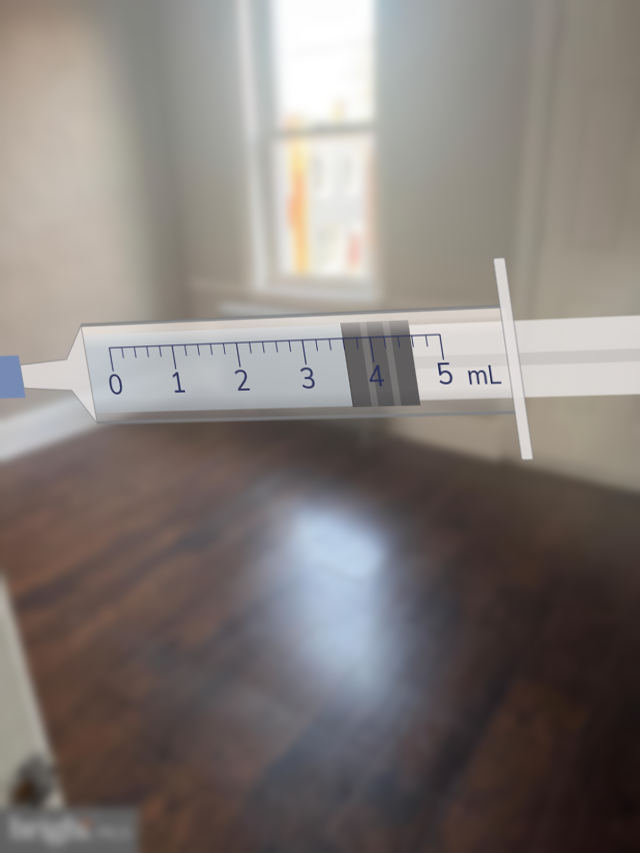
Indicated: 3.6,mL
